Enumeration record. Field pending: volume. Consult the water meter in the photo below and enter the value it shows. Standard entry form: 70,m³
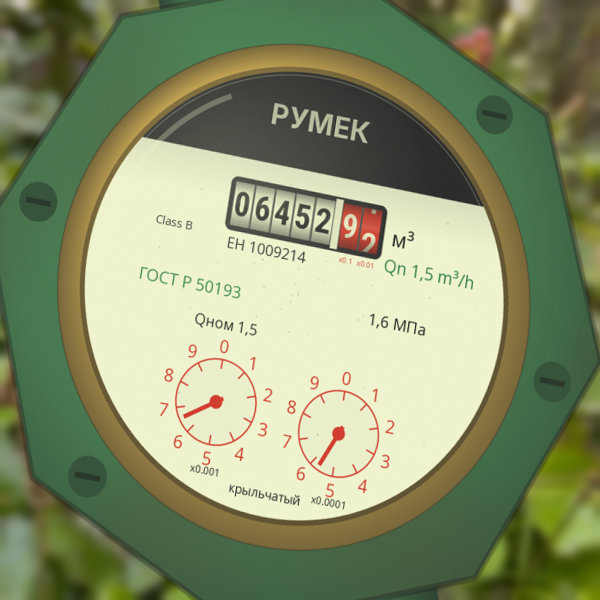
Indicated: 6452.9165,m³
